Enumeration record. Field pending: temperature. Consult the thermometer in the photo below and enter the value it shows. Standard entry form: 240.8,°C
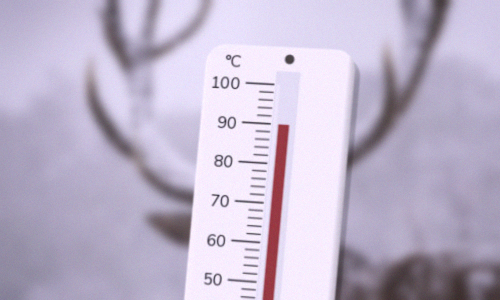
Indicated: 90,°C
